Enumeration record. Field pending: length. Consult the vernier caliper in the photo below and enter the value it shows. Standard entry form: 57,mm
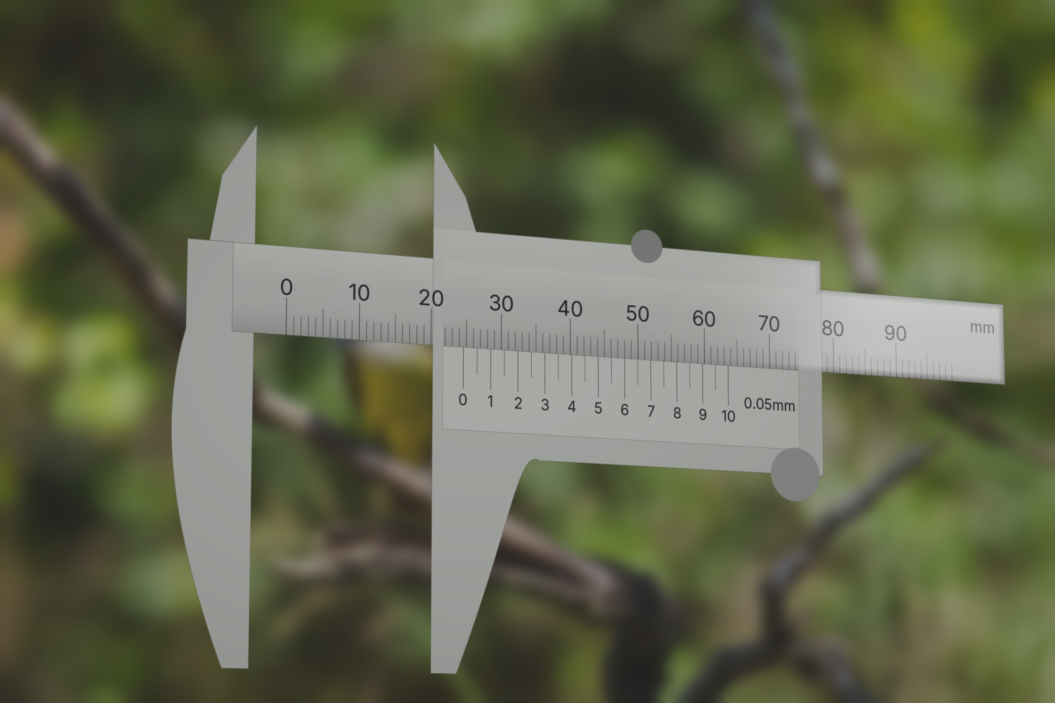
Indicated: 24.6,mm
